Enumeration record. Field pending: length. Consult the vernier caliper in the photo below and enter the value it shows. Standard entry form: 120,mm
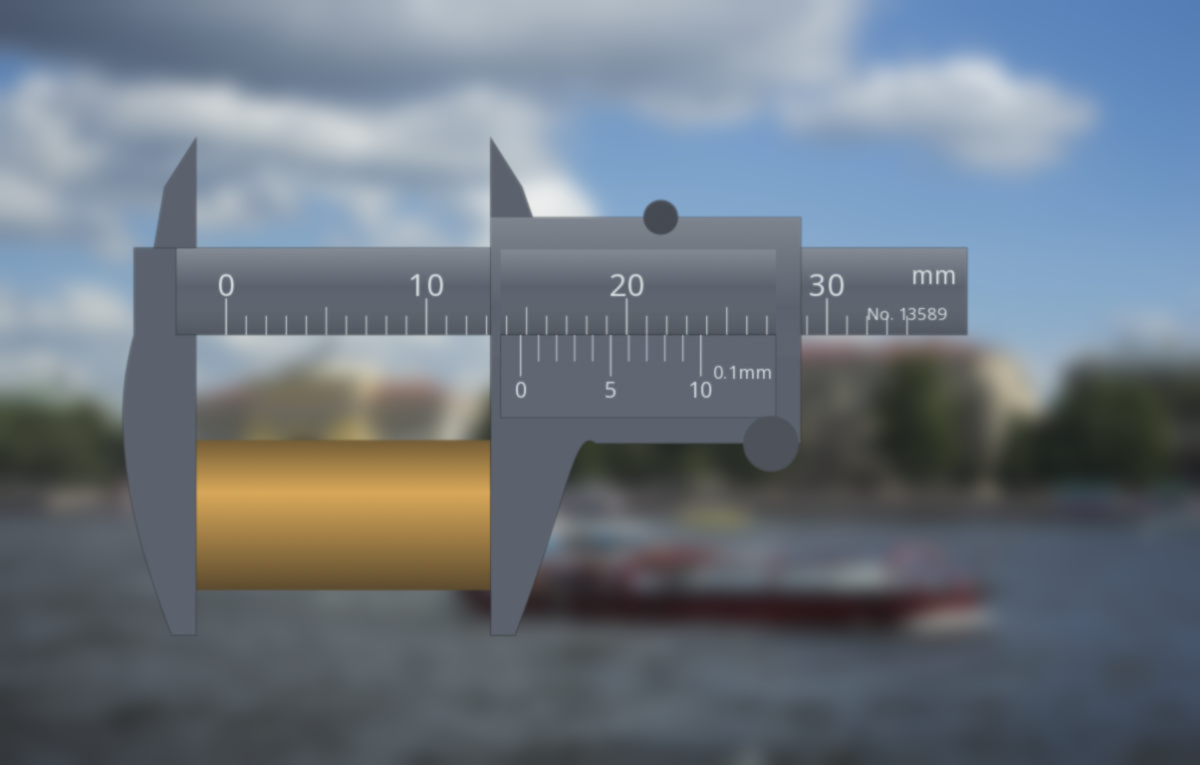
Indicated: 14.7,mm
